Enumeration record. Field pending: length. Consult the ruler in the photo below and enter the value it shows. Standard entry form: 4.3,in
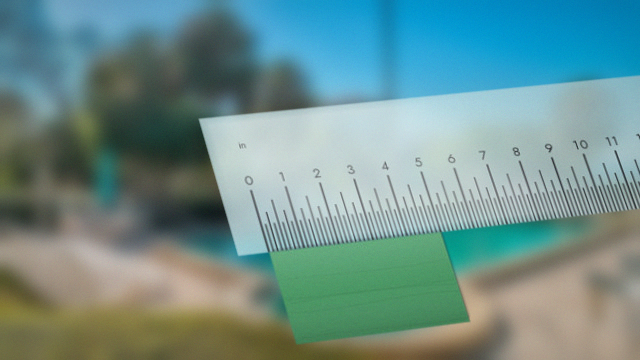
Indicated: 5,in
